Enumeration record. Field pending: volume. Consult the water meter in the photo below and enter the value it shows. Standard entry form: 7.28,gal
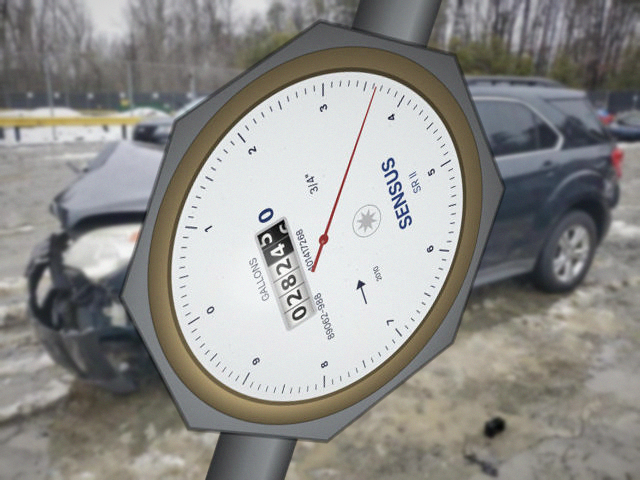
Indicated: 282453.6,gal
